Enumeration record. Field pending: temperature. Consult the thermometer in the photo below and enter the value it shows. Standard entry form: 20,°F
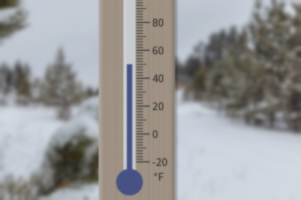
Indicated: 50,°F
